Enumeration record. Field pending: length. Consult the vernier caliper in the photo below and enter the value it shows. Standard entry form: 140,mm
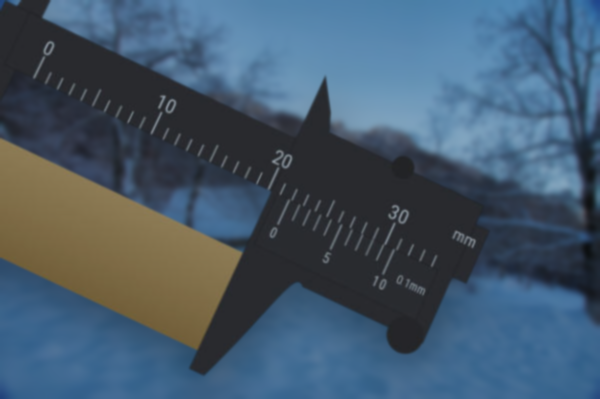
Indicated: 21.8,mm
